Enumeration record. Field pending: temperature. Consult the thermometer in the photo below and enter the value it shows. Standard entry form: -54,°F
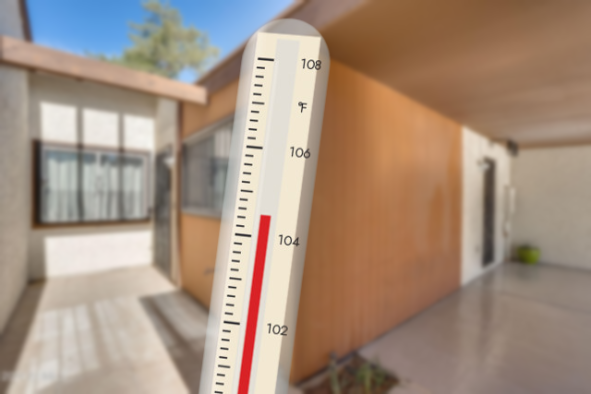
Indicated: 104.5,°F
